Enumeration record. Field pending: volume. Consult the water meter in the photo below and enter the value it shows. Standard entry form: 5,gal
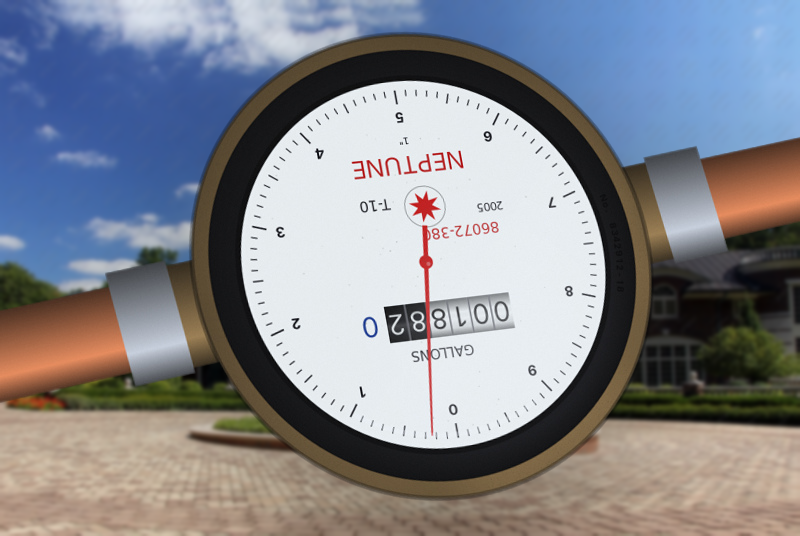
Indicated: 18820.2,gal
